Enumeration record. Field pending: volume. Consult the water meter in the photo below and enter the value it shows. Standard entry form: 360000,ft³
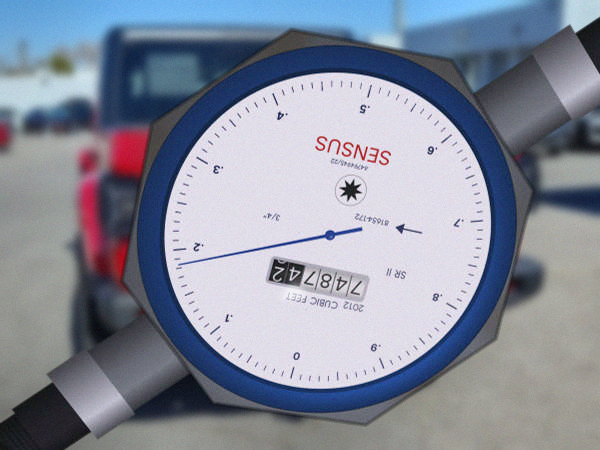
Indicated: 748742.18,ft³
